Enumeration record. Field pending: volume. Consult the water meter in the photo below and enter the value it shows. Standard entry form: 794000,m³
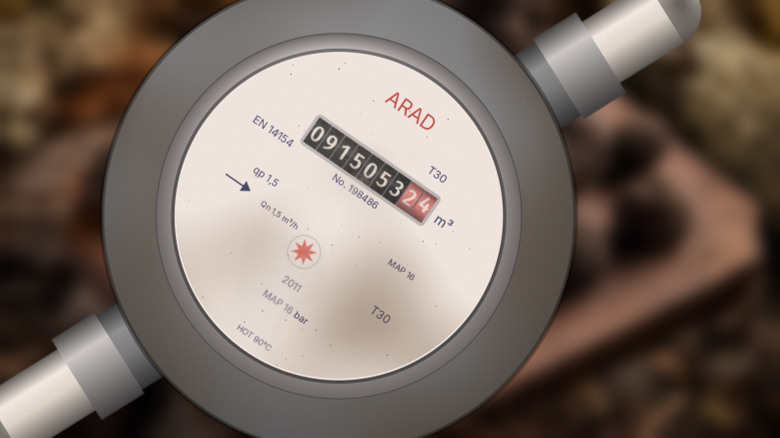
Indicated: 915053.24,m³
